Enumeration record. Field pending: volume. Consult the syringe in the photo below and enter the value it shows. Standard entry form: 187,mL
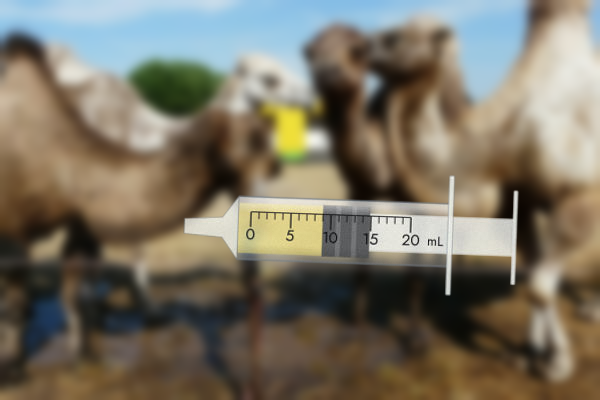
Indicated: 9,mL
